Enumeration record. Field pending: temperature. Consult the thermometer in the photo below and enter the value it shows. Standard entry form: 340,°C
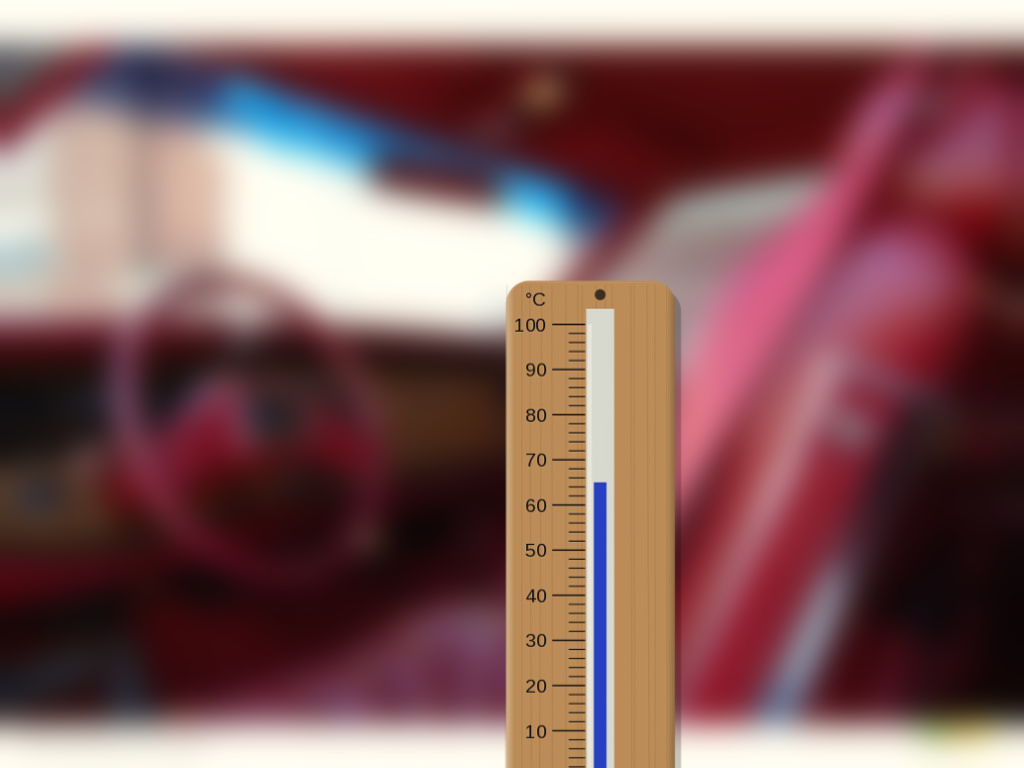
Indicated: 65,°C
